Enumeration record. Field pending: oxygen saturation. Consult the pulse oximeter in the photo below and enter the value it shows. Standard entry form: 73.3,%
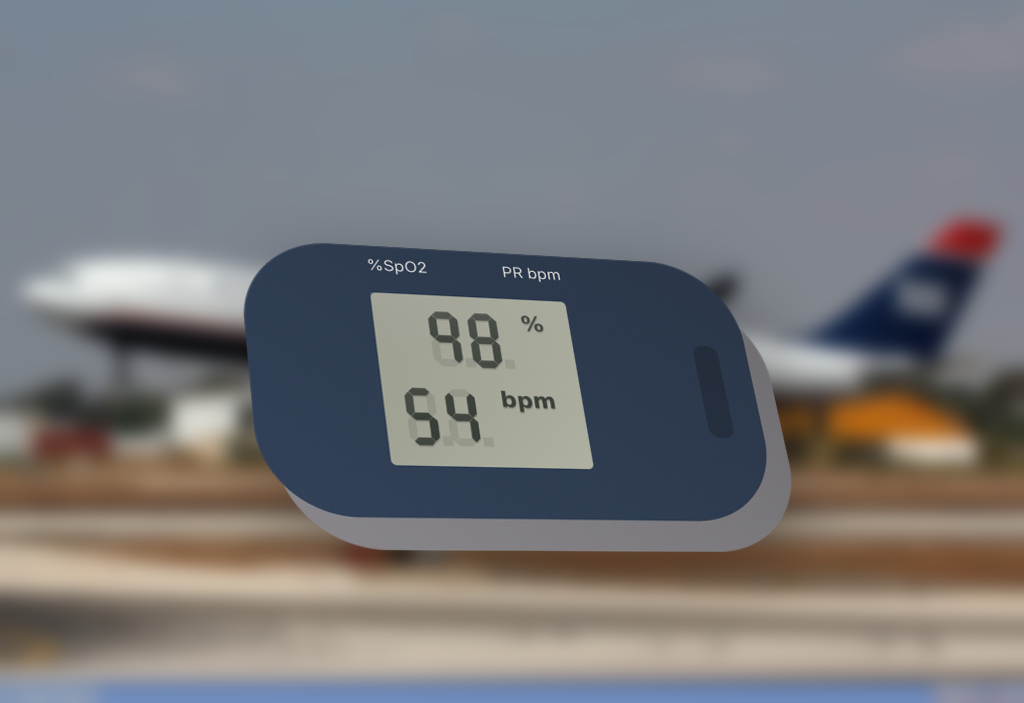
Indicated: 98,%
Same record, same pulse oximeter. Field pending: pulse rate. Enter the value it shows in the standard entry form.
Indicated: 54,bpm
